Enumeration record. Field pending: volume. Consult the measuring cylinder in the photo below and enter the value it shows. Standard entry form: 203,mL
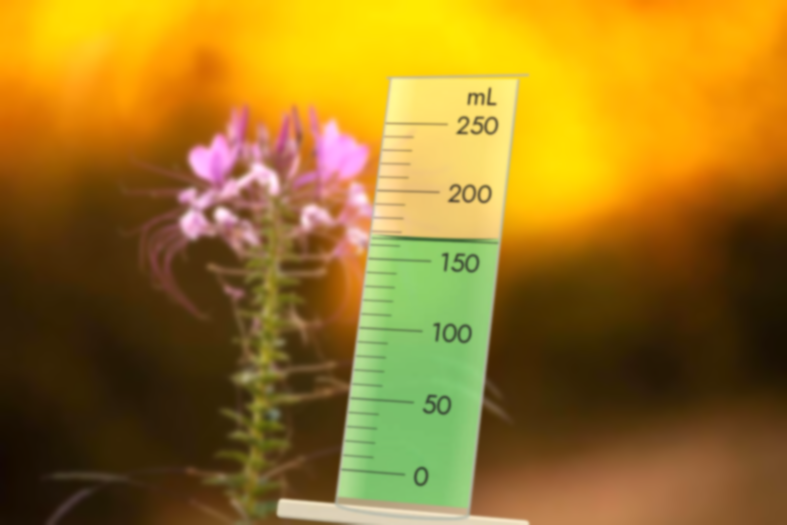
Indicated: 165,mL
